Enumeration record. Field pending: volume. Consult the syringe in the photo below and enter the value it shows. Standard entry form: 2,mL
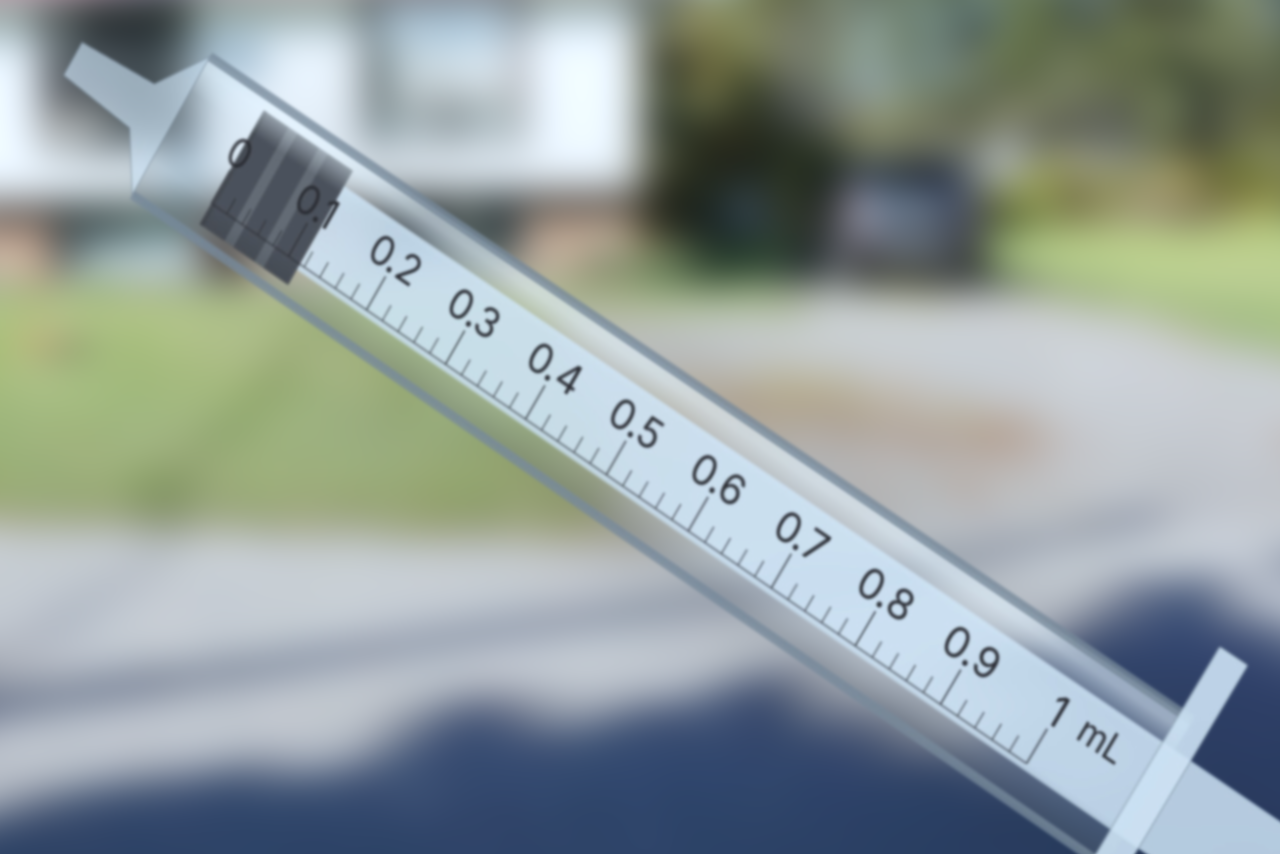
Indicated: 0,mL
